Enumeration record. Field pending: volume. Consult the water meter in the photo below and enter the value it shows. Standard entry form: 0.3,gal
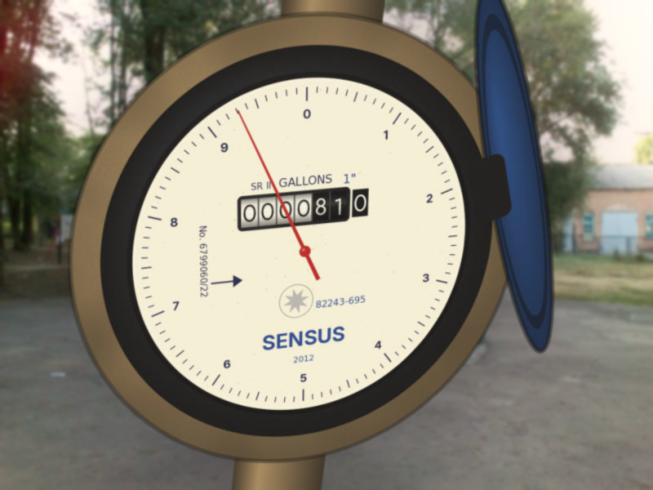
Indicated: 809.3,gal
